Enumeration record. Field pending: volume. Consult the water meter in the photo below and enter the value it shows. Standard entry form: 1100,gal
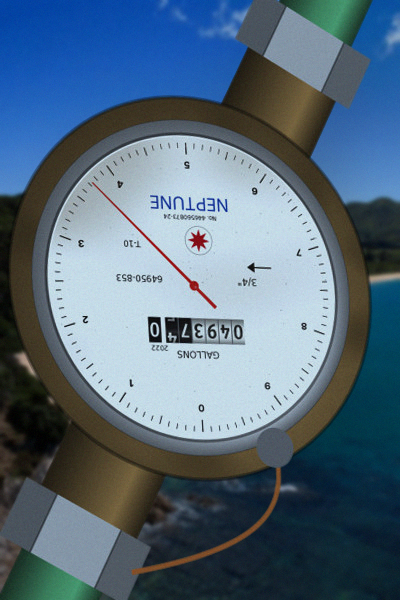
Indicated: 493743.7,gal
